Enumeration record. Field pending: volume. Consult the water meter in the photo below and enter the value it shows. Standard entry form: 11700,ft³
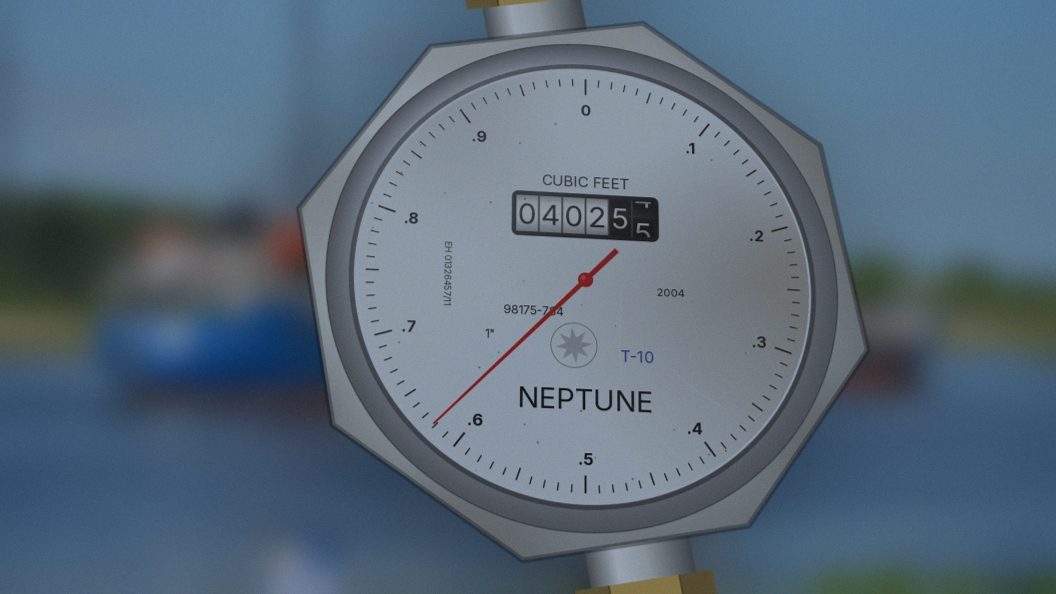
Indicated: 40254.62,ft³
